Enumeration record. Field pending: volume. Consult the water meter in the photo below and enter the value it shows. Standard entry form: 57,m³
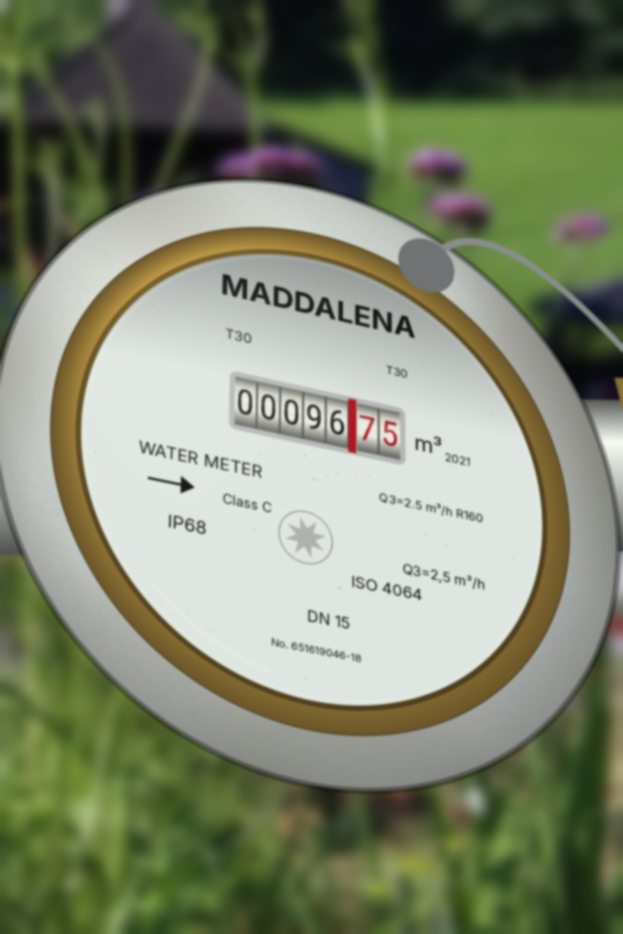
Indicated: 96.75,m³
